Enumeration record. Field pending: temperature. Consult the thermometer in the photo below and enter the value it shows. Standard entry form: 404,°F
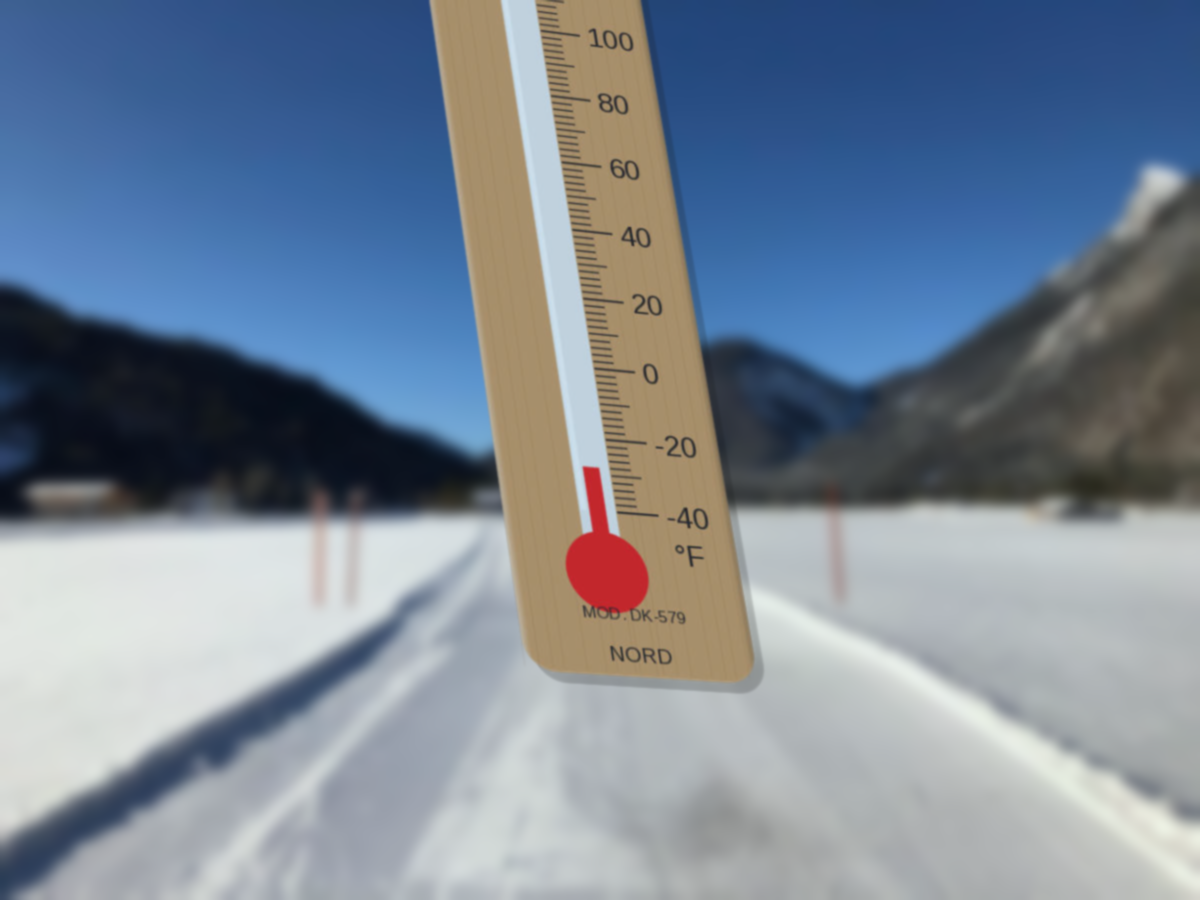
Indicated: -28,°F
